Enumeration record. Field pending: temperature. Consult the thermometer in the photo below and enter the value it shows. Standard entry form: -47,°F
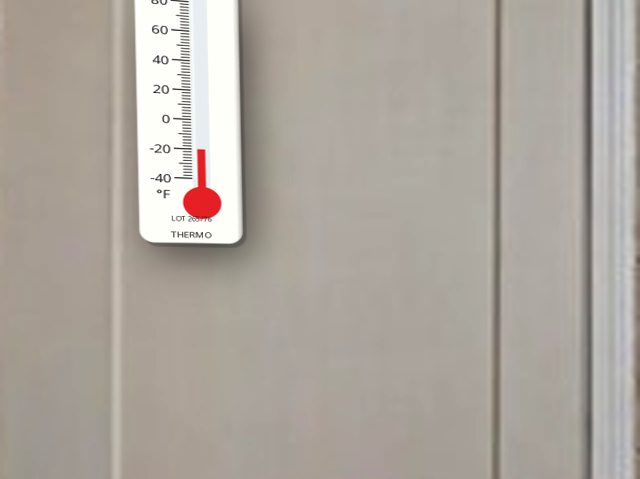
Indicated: -20,°F
